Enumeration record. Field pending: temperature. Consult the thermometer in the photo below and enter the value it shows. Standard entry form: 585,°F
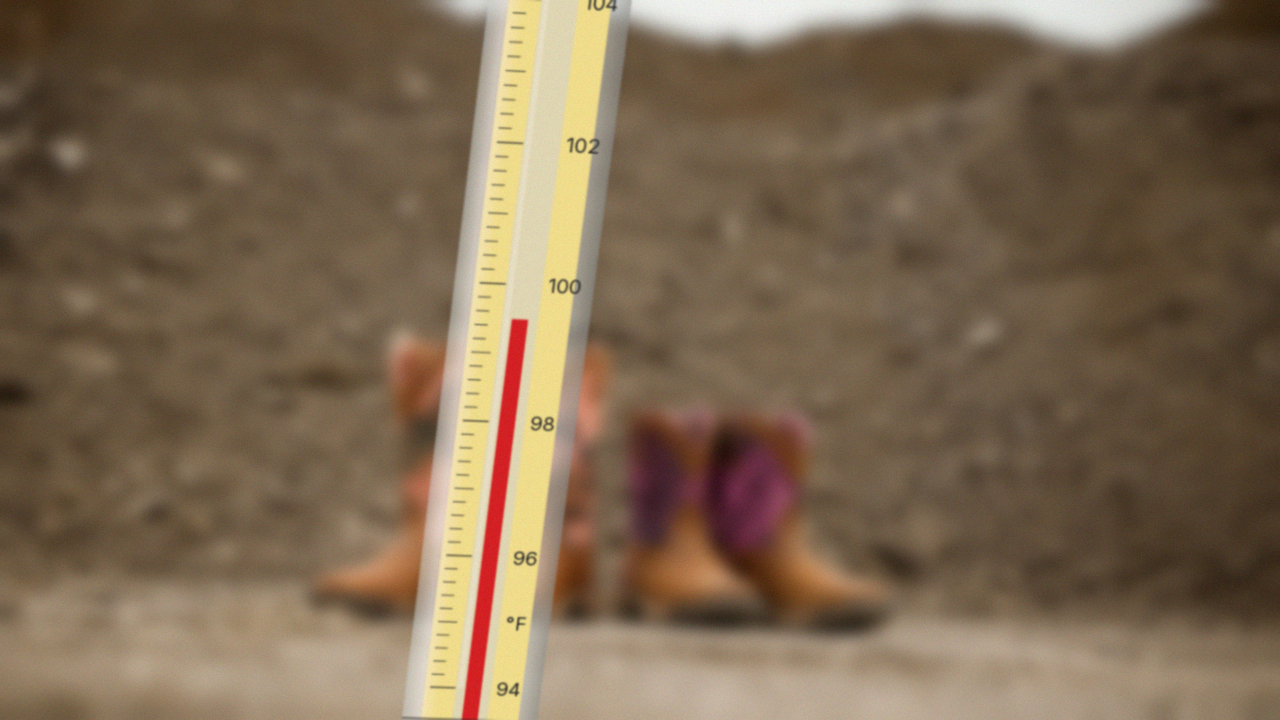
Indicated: 99.5,°F
